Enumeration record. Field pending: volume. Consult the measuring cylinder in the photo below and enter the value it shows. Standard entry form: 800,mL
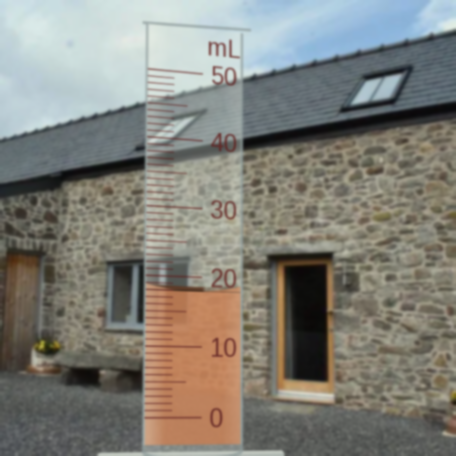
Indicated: 18,mL
